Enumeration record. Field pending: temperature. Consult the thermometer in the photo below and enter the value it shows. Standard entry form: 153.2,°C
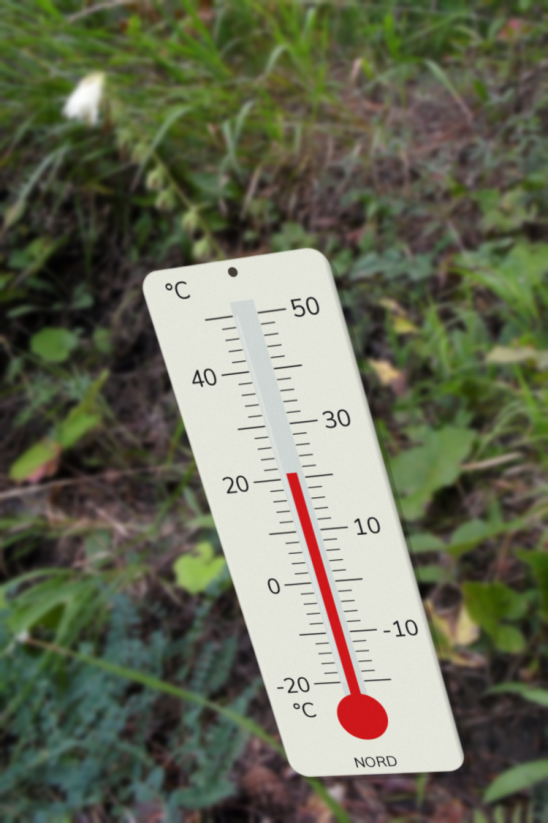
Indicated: 21,°C
